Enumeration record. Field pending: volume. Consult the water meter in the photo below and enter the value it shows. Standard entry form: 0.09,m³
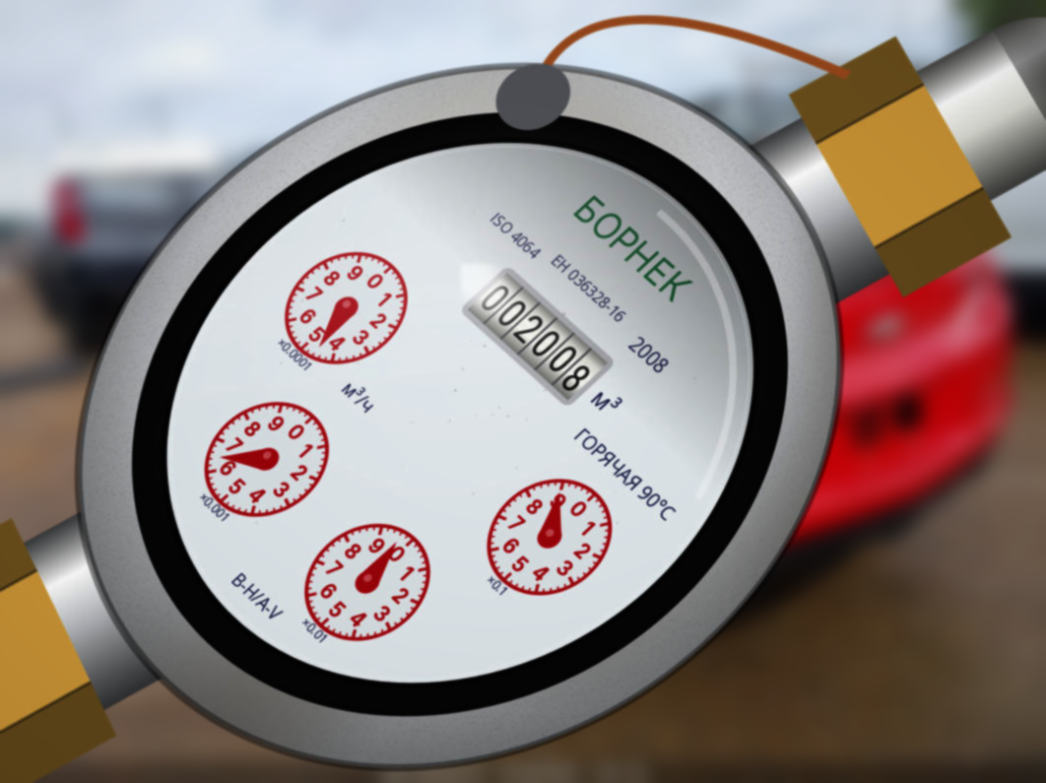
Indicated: 2007.8964,m³
